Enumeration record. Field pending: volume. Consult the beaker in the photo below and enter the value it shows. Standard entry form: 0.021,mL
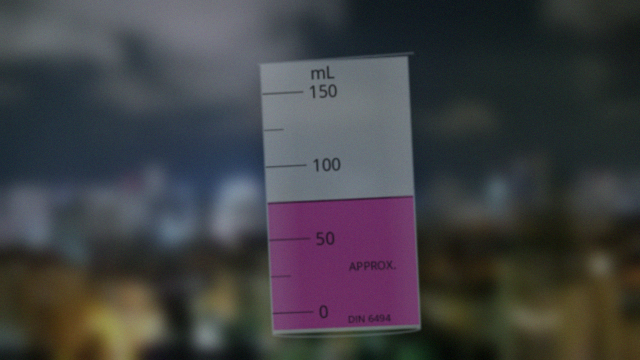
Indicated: 75,mL
